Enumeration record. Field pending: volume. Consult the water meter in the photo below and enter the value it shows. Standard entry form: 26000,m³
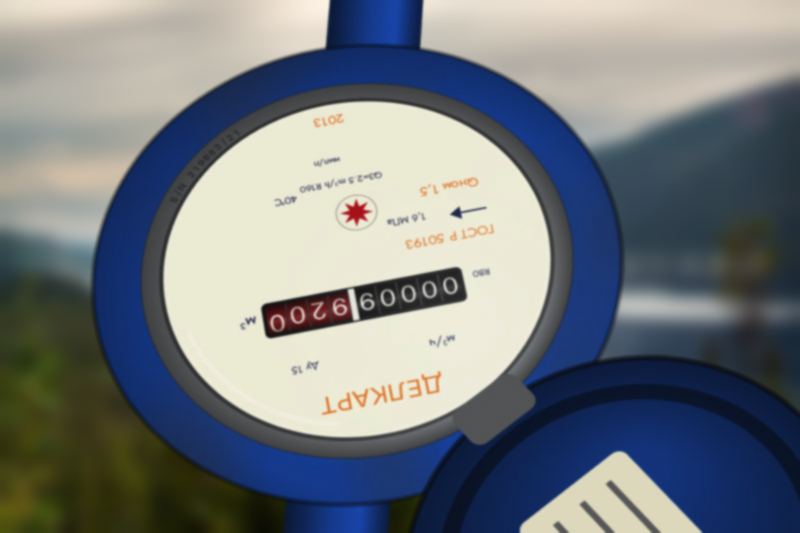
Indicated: 9.9200,m³
